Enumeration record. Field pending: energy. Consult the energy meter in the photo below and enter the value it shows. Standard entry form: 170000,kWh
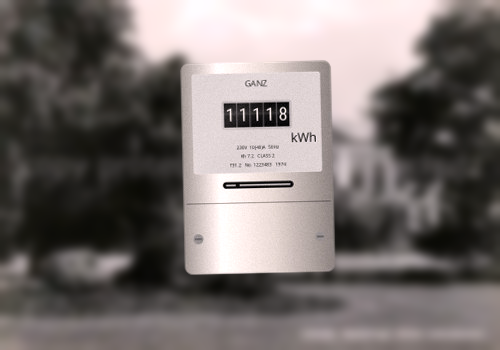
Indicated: 11118,kWh
